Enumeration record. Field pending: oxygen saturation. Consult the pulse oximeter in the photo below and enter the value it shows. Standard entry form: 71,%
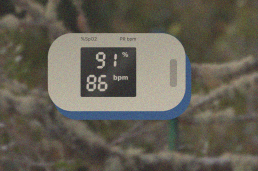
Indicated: 91,%
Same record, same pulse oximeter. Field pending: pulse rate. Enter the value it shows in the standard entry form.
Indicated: 86,bpm
